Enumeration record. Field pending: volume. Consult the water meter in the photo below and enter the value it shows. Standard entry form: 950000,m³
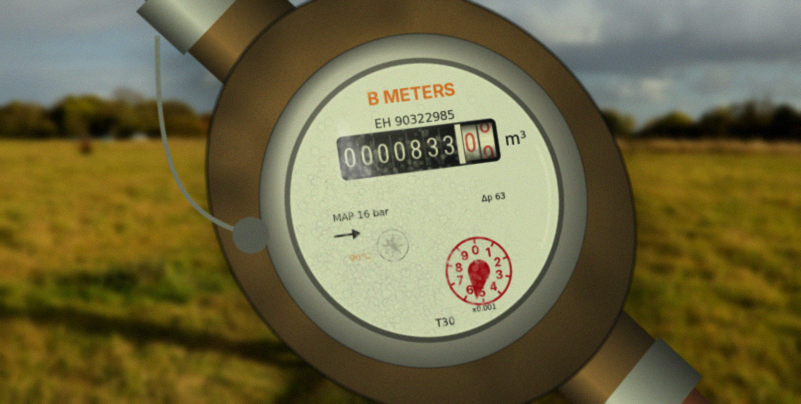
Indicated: 833.085,m³
